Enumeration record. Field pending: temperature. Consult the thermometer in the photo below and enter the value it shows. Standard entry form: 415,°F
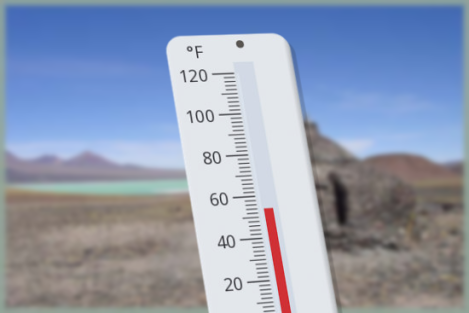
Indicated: 54,°F
